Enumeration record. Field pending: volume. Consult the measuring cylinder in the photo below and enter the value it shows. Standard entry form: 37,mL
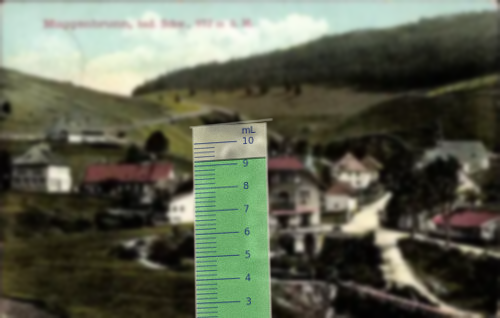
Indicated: 9.2,mL
